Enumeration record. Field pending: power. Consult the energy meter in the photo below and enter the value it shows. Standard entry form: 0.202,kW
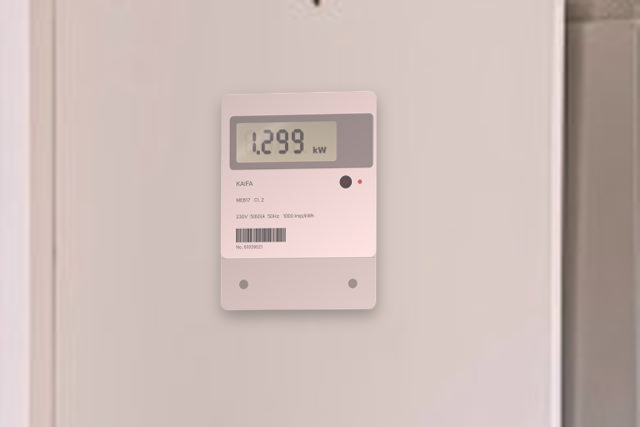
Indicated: 1.299,kW
